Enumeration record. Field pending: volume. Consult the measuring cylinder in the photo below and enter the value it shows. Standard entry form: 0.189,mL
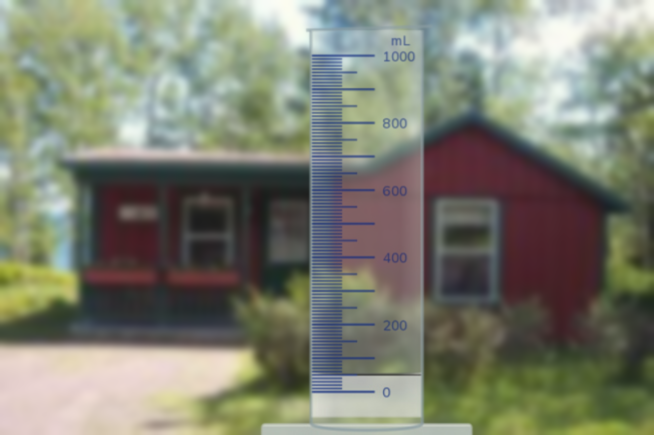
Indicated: 50,mL
